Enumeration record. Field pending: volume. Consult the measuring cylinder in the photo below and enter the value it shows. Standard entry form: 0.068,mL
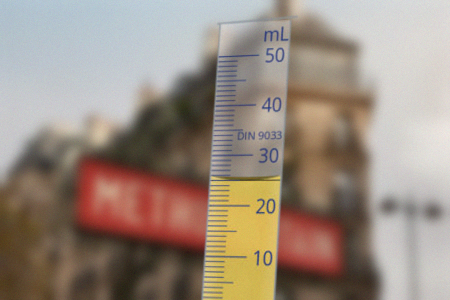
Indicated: 25,mL
